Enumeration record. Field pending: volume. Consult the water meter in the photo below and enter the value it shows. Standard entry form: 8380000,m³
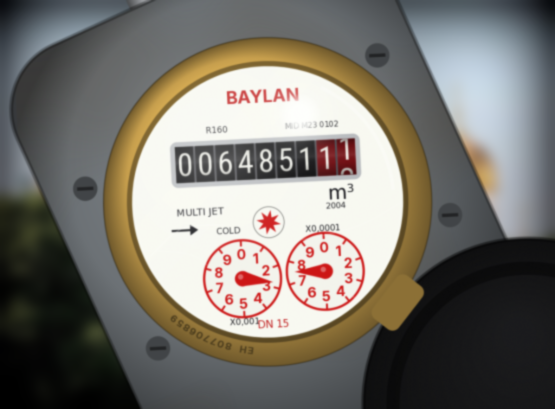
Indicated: 64851.1127,m³
